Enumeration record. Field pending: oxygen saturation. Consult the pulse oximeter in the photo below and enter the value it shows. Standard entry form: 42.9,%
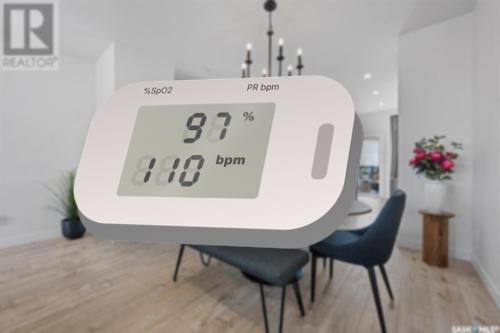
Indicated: 97,%
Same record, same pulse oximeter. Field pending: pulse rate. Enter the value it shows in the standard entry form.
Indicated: 110,bpm
